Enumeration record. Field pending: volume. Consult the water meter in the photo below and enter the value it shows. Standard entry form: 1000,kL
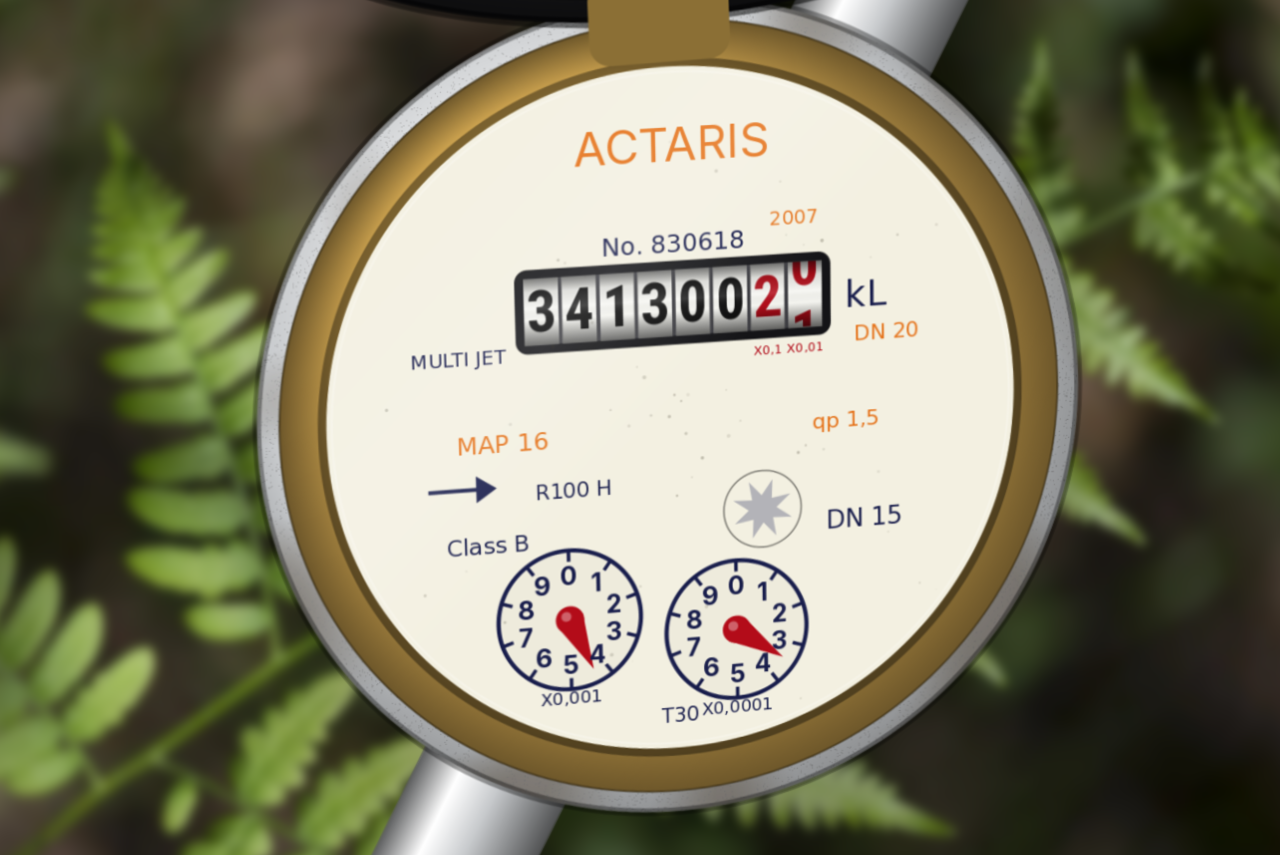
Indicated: 341300.2043,kL
